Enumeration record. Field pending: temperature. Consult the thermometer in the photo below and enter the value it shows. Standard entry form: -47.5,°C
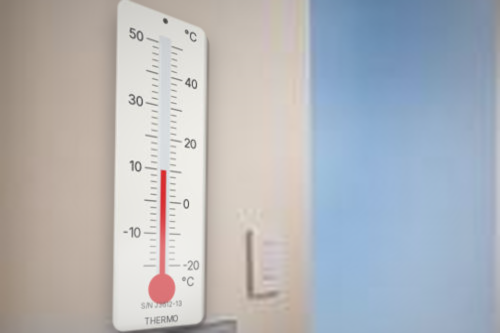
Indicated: 10,°C
